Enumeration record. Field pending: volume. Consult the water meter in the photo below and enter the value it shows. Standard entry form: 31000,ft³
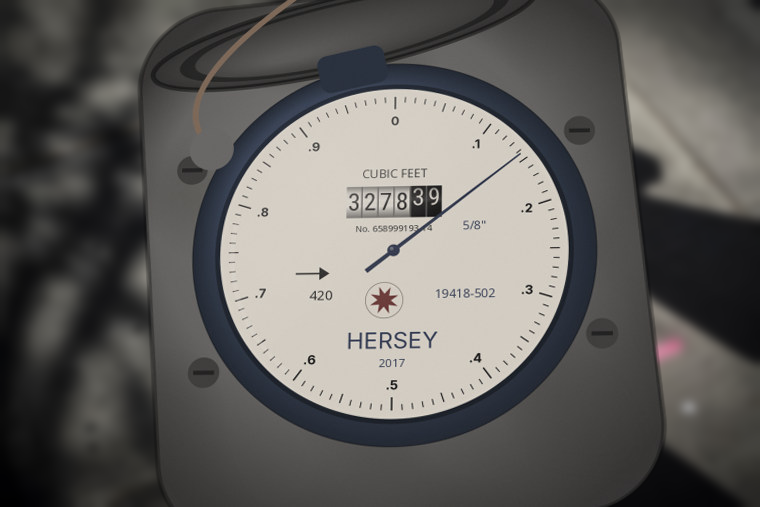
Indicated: 327839.14,ft³
